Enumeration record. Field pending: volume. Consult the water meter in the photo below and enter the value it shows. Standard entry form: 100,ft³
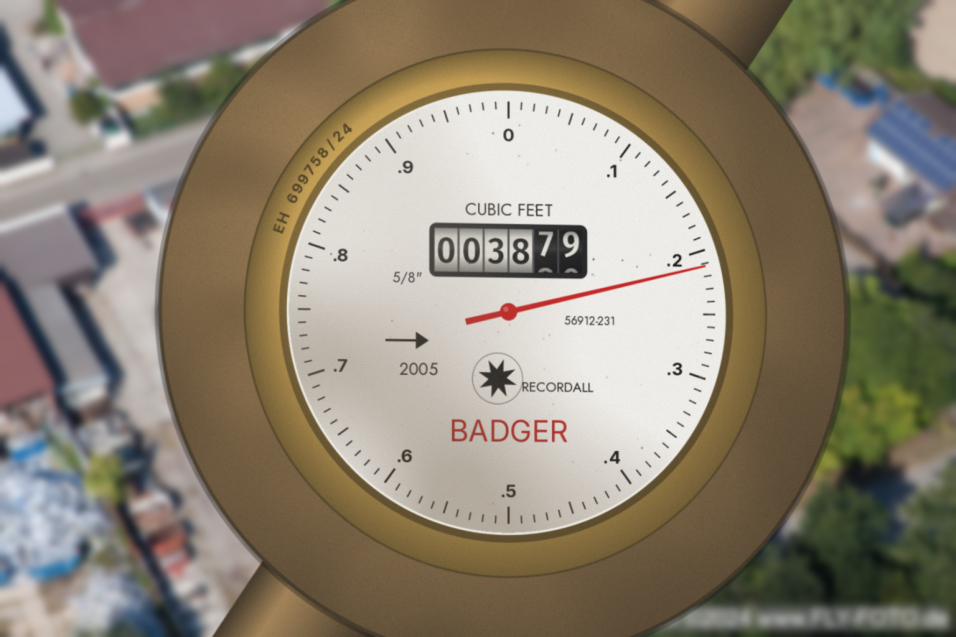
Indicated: 3879.21,ft³
